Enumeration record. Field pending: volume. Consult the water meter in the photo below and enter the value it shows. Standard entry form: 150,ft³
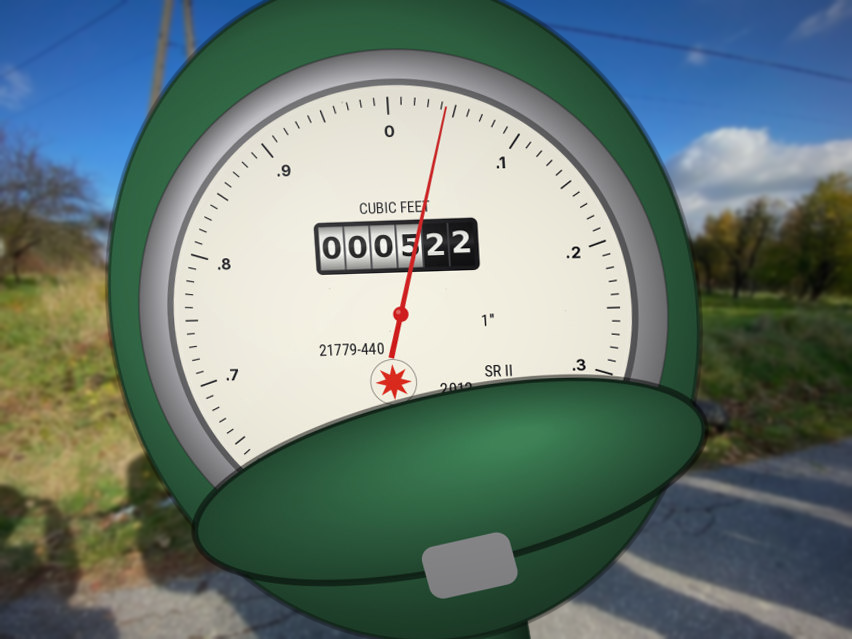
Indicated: 522.04,ft³
